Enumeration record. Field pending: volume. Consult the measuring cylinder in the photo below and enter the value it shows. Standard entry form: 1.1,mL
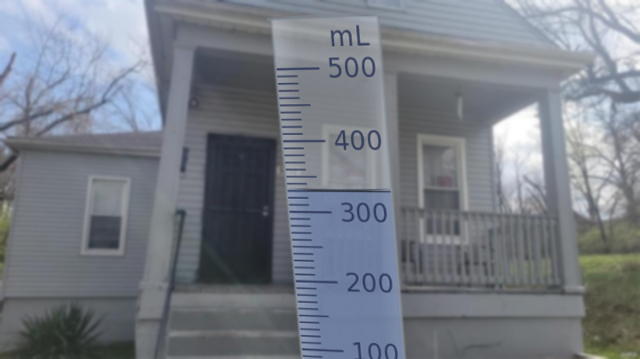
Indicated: 330,mL
